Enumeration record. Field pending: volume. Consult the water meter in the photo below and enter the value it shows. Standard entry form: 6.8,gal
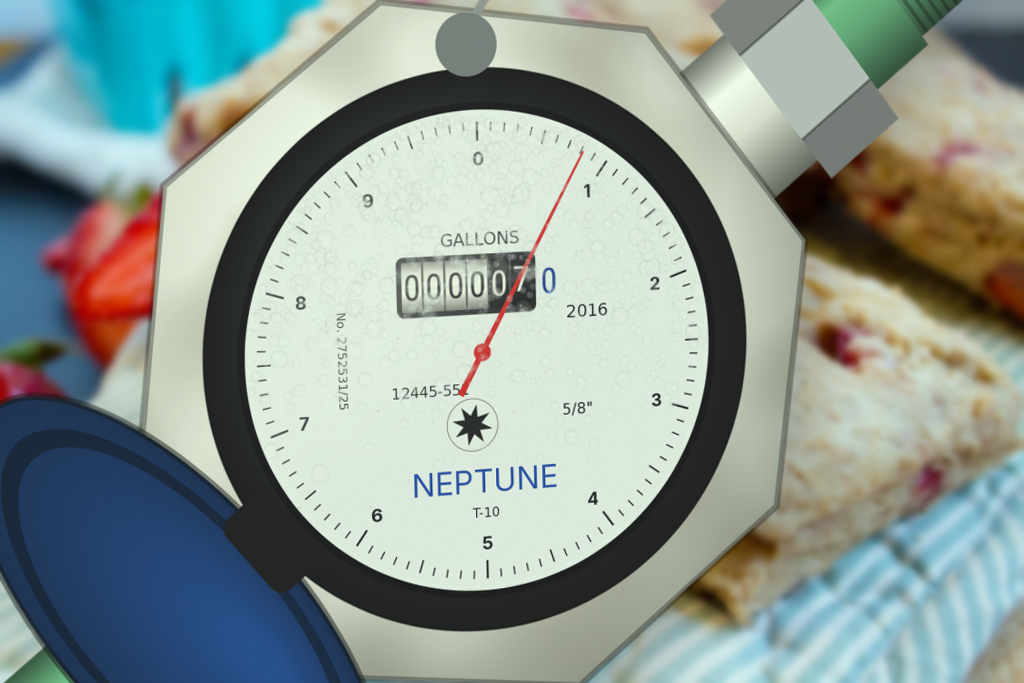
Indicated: 70.8,gal
